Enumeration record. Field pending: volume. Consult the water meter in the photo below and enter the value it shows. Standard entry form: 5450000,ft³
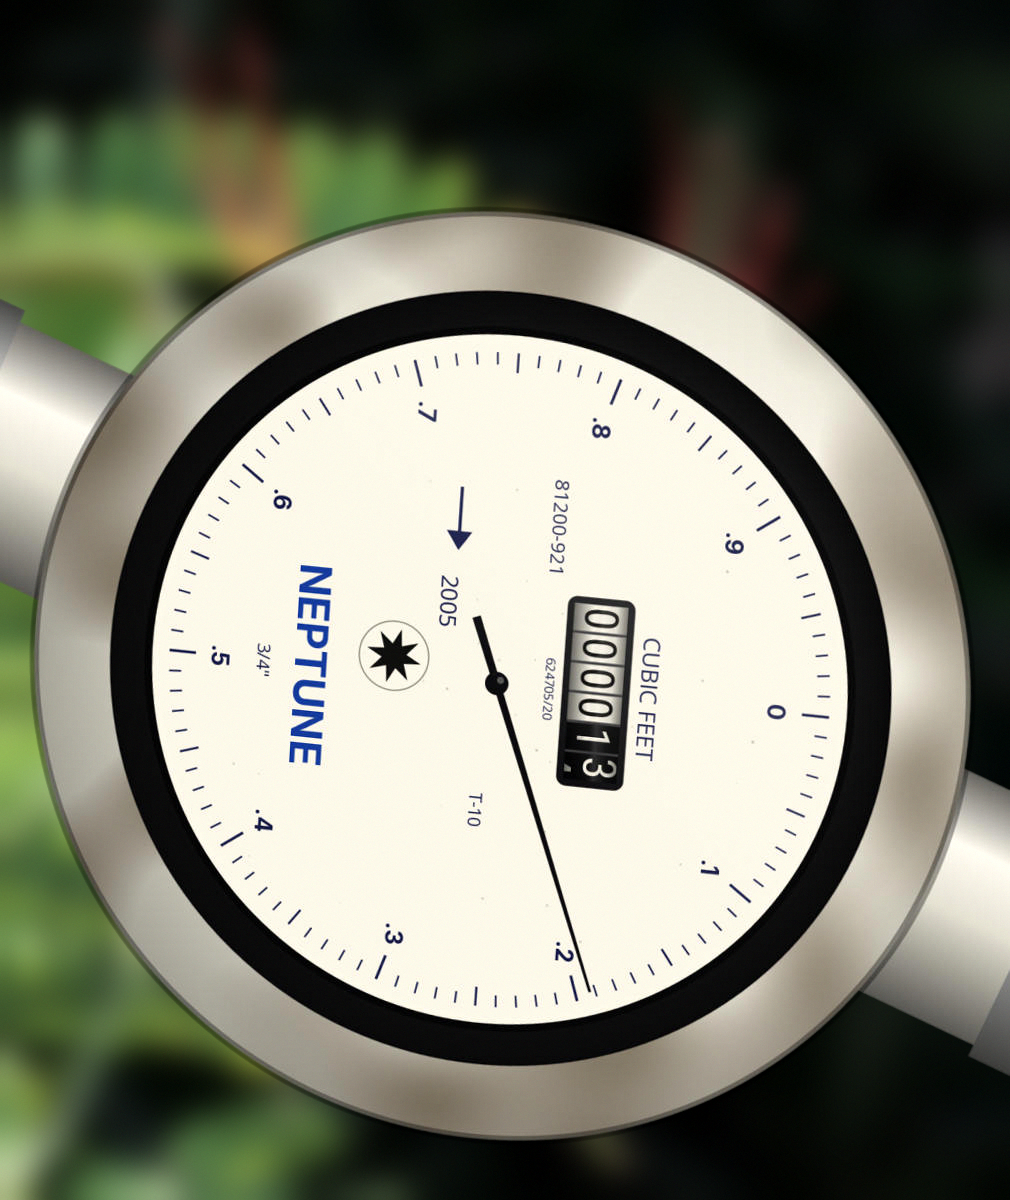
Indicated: 13.19,ft³
